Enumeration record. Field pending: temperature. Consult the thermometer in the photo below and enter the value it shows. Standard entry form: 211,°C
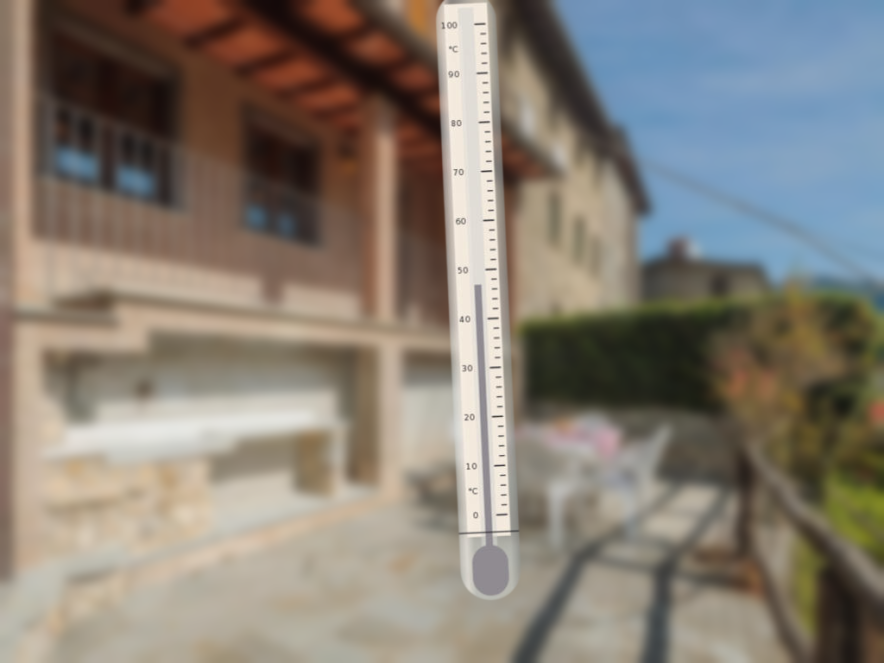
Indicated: 47,°C
